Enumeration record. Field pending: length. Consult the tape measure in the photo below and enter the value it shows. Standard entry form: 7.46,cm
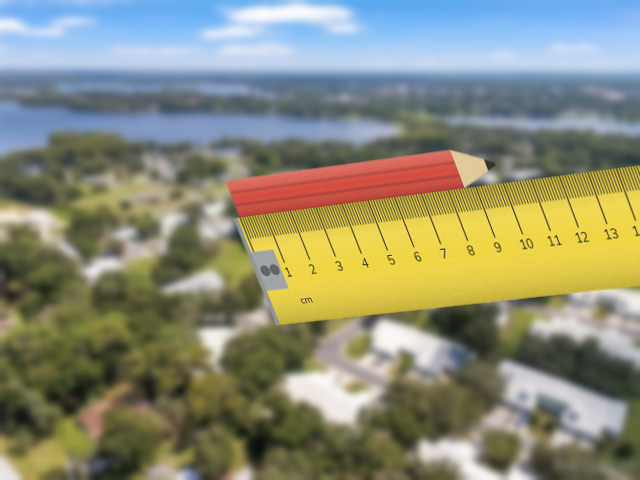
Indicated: 10,cm
